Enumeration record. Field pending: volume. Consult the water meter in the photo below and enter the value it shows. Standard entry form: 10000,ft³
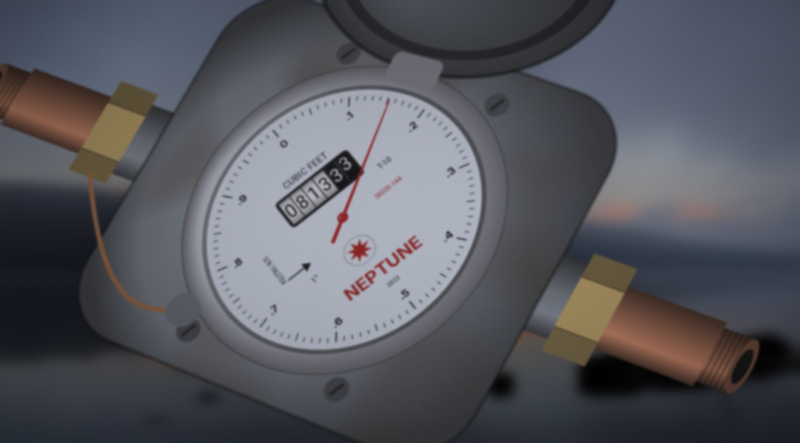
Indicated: 81333.15,ft³
